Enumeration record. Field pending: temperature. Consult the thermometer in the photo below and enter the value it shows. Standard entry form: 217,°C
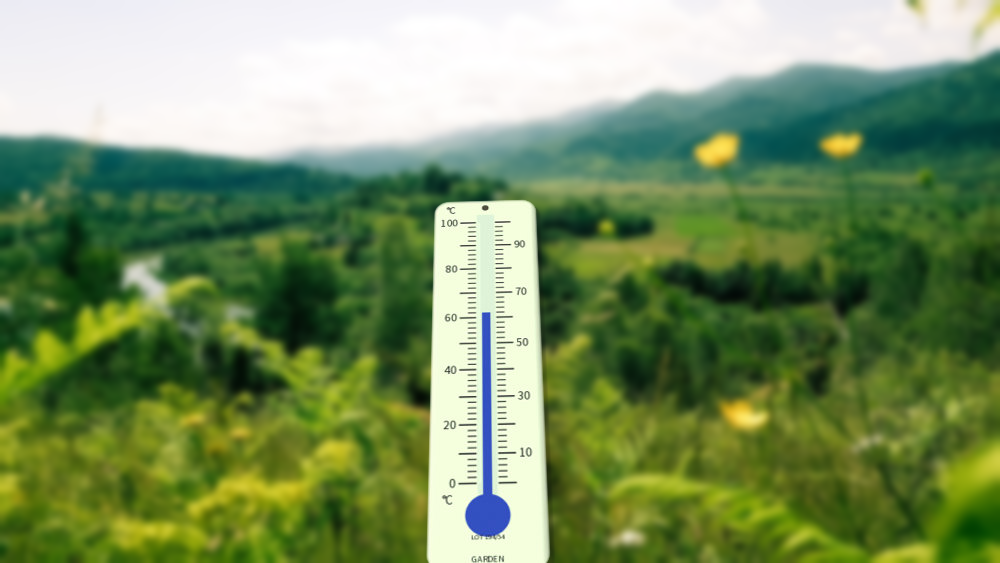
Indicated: 62,°C
